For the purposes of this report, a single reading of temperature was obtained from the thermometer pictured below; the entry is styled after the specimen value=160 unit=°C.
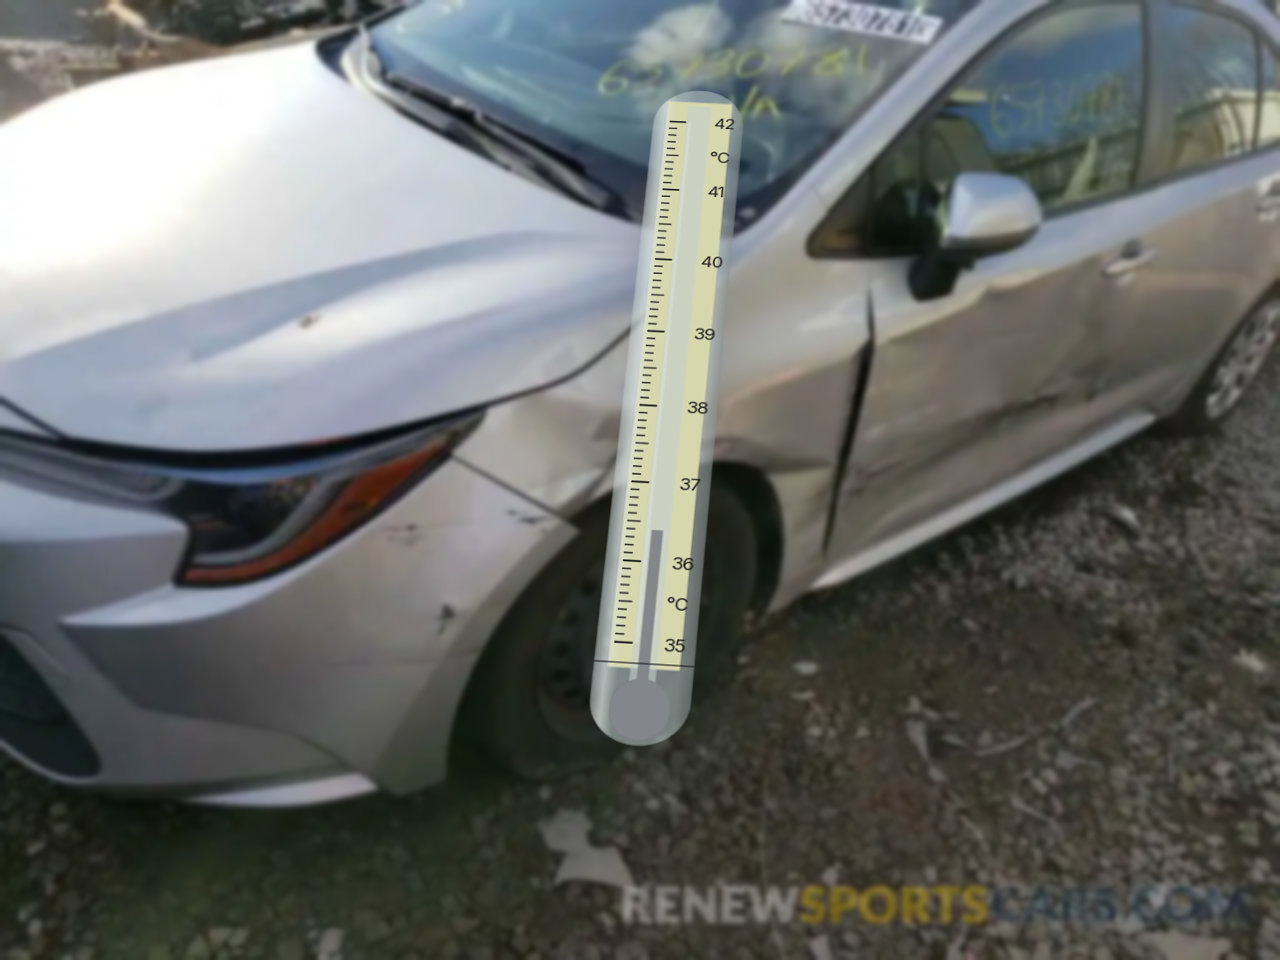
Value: value=36.4 unit=°C
